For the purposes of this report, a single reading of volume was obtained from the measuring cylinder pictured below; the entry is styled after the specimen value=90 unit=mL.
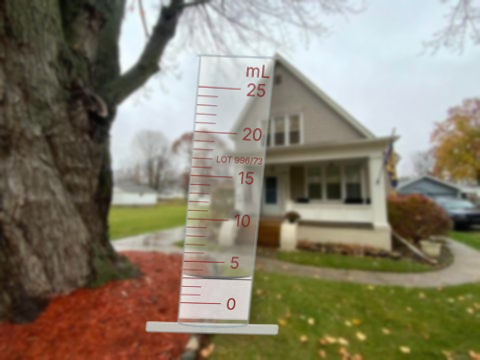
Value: value=3 unit=mL
